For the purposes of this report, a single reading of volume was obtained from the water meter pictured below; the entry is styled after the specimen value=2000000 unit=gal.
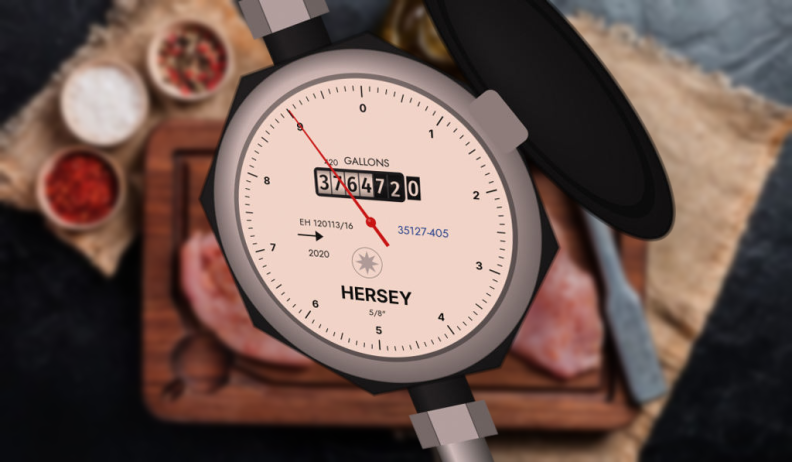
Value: value=3764719.0 unit=gal
